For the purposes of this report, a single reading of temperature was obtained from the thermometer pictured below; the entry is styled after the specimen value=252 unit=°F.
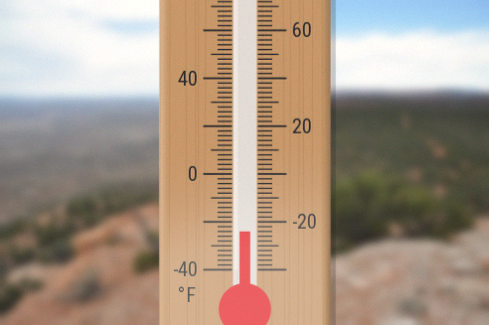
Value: value=-24 unit=°F
